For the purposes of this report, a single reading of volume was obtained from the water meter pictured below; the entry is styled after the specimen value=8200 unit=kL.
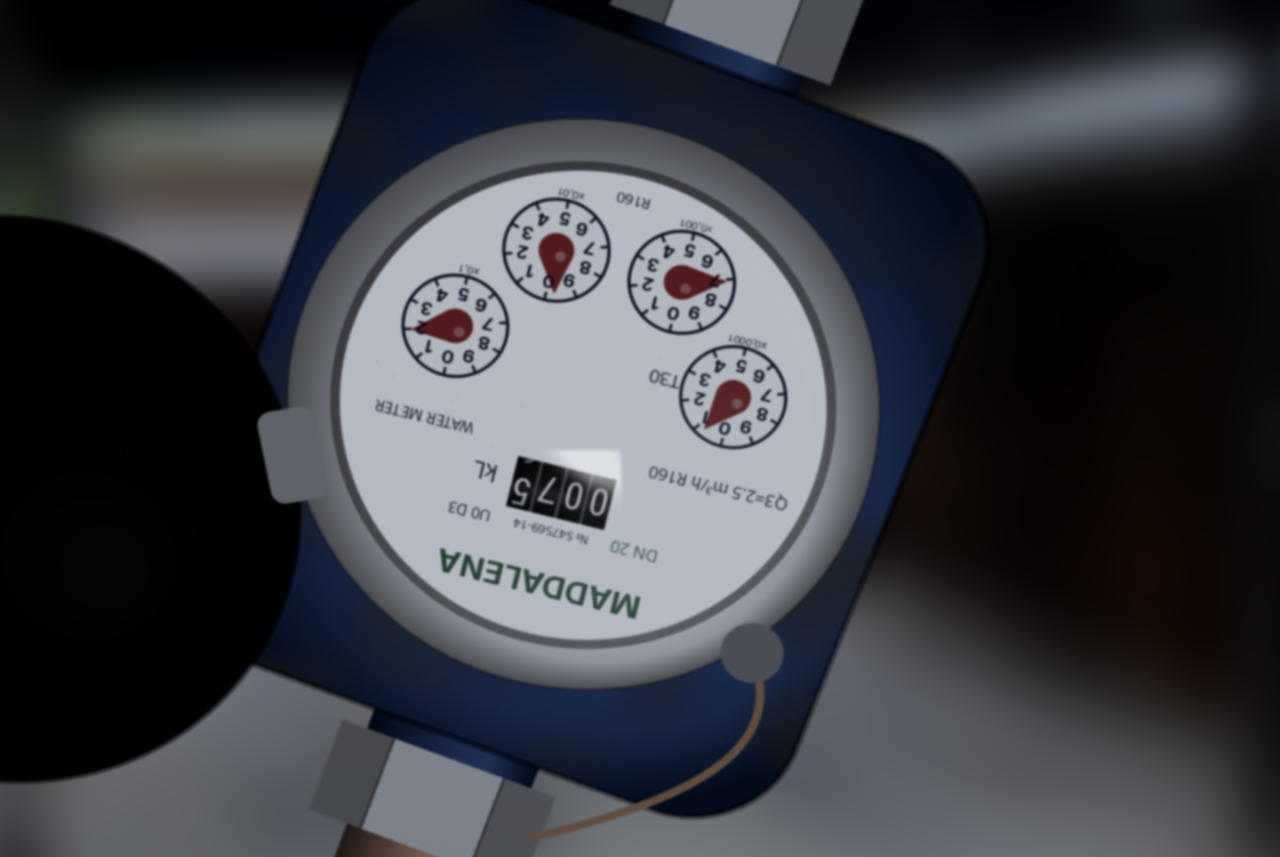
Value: value=75.1970 unit=kL
